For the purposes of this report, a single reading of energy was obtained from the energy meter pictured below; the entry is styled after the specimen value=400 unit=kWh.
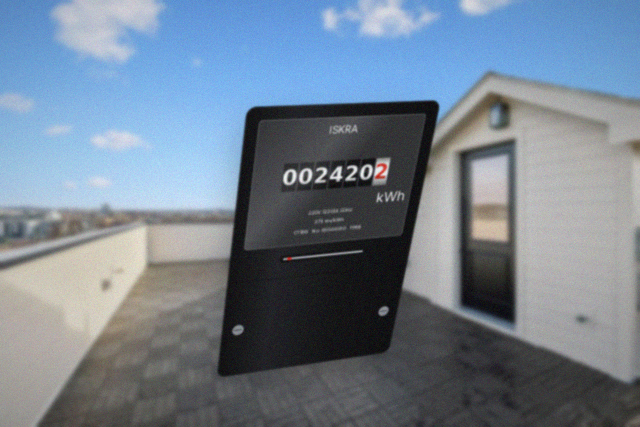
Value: value=2420.2 unit=kWh
